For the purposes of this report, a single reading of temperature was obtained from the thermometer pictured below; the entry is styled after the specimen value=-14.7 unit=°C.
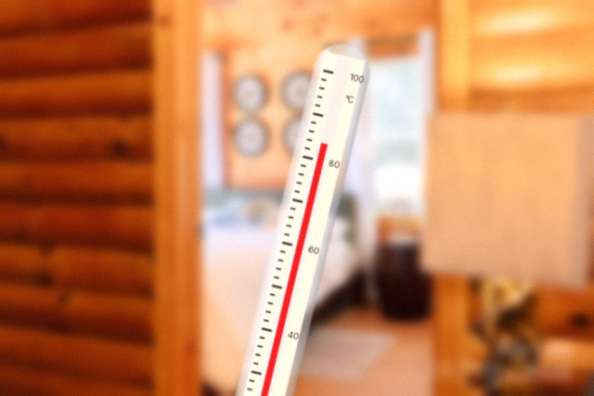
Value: value=84 unit=°C
